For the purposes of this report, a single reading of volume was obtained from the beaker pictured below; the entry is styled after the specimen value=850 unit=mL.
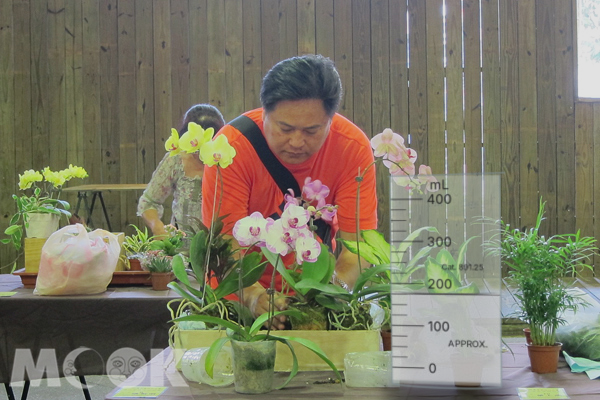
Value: value=175 unit=mL
